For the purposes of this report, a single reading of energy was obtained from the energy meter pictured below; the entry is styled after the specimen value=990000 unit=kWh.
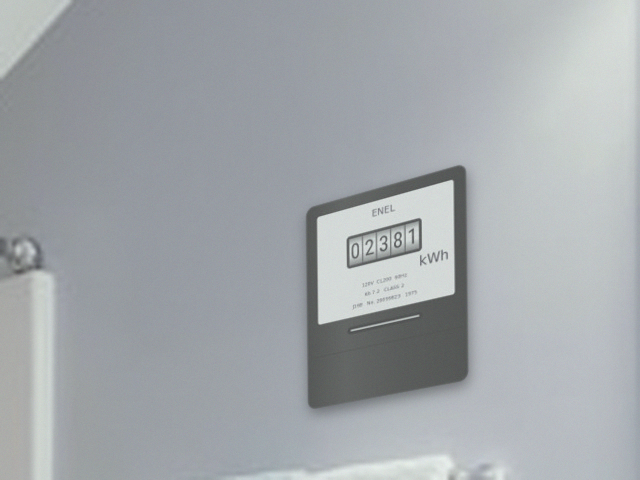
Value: value=2381 unit=kWh
